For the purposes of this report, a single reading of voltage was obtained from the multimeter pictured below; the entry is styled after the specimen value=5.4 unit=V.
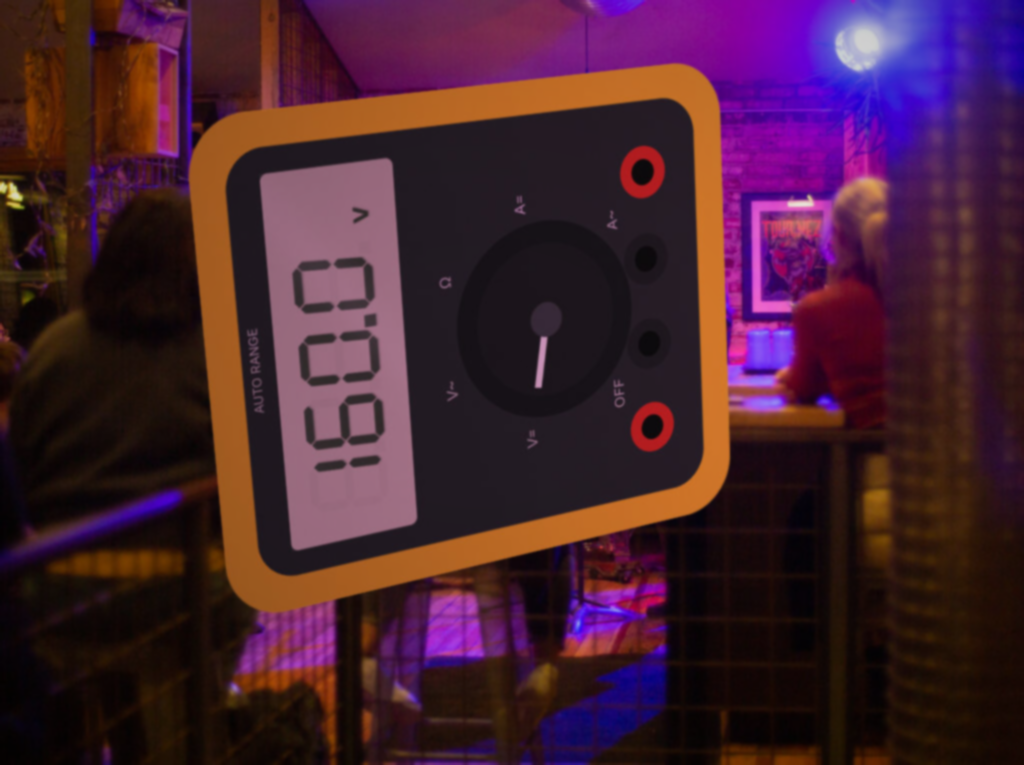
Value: value=160.0 unit=V
